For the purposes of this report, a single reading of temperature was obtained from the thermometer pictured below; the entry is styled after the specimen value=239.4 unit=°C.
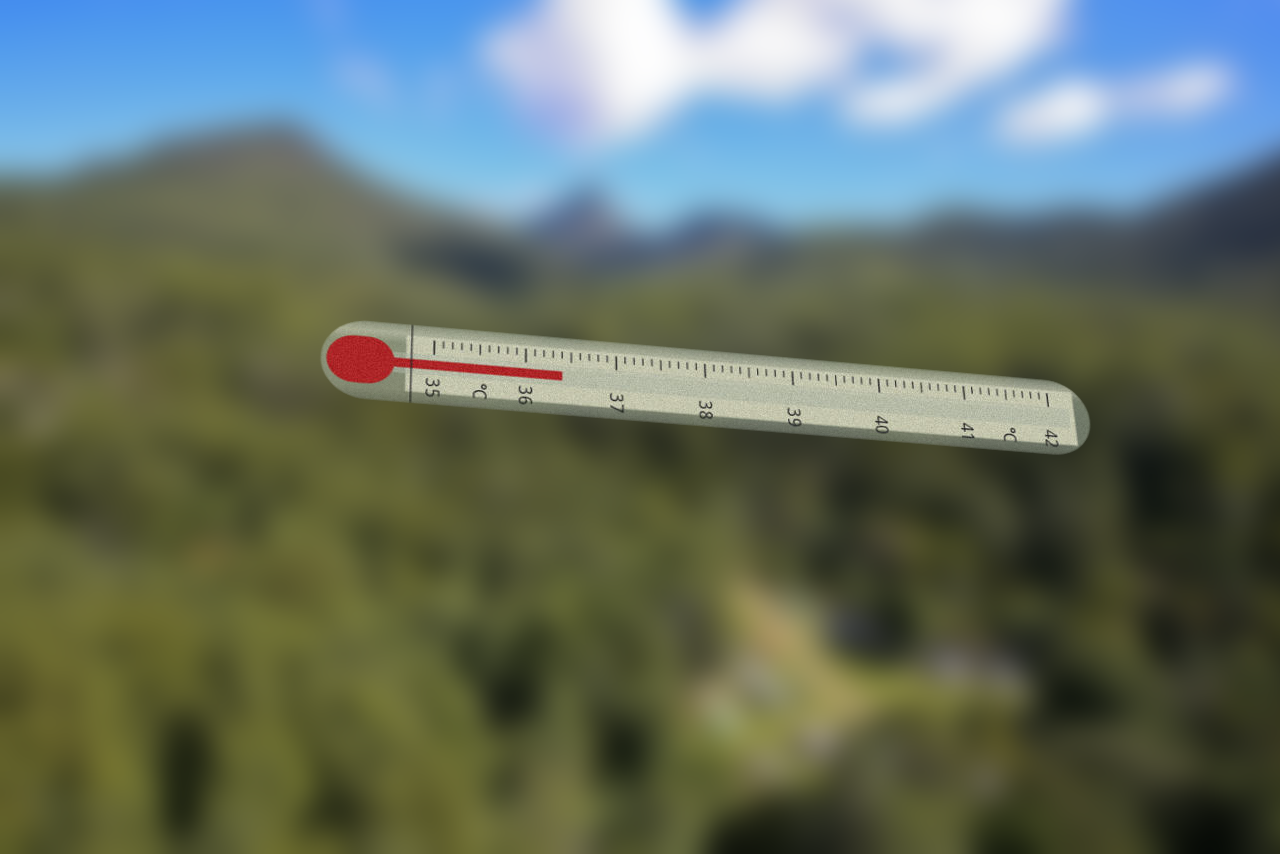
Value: value=36.4 unit=°C
